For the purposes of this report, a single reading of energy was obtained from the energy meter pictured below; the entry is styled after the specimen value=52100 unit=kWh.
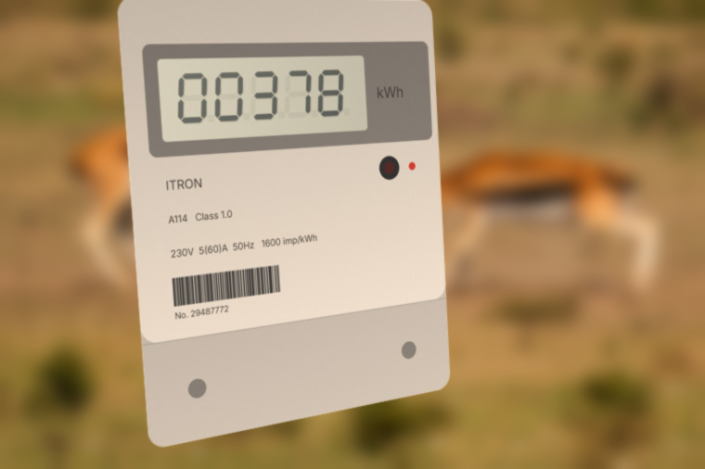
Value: value=378 unit=kWh
